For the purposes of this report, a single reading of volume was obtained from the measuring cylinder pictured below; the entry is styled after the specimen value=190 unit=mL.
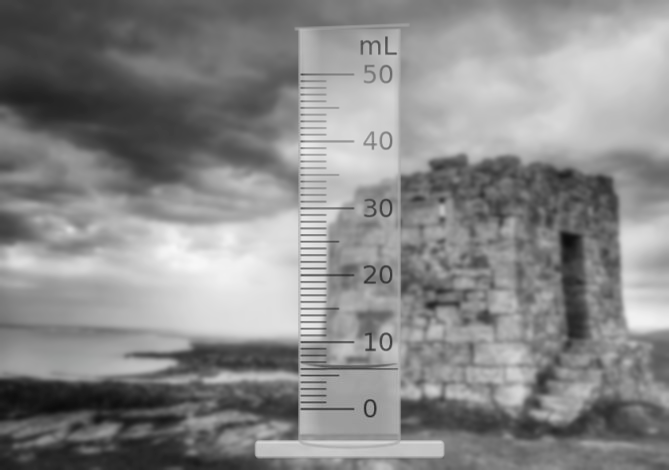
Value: value=6 unit=mL
